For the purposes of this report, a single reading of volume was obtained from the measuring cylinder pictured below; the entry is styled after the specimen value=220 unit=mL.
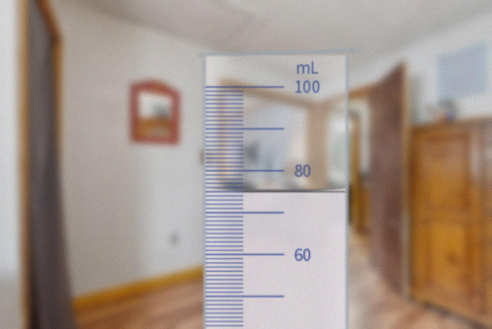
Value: value=75 unit=mL
